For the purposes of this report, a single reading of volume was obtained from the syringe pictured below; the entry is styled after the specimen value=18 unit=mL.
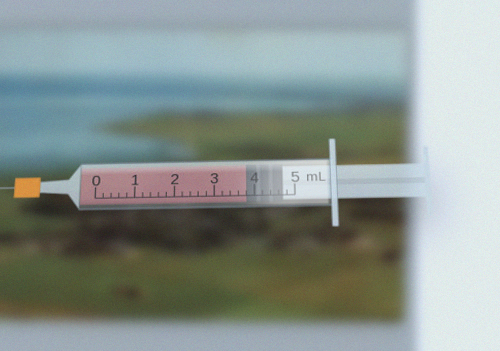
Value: value=3.8 unit=mL
